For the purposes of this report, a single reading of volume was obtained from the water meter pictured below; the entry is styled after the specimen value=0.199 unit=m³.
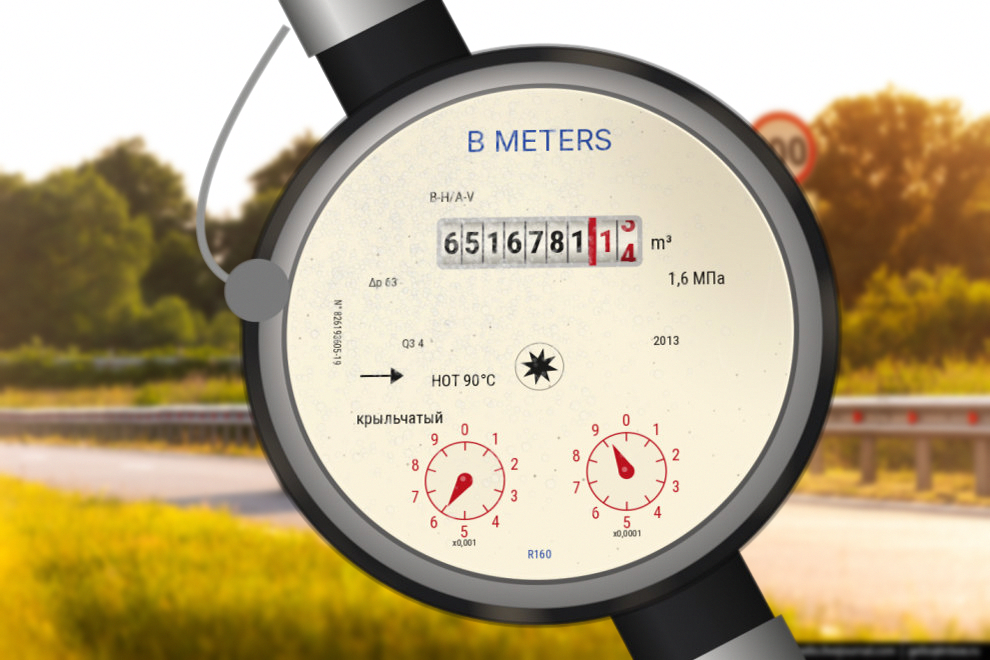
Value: value=6516781.1359 unit=m³
